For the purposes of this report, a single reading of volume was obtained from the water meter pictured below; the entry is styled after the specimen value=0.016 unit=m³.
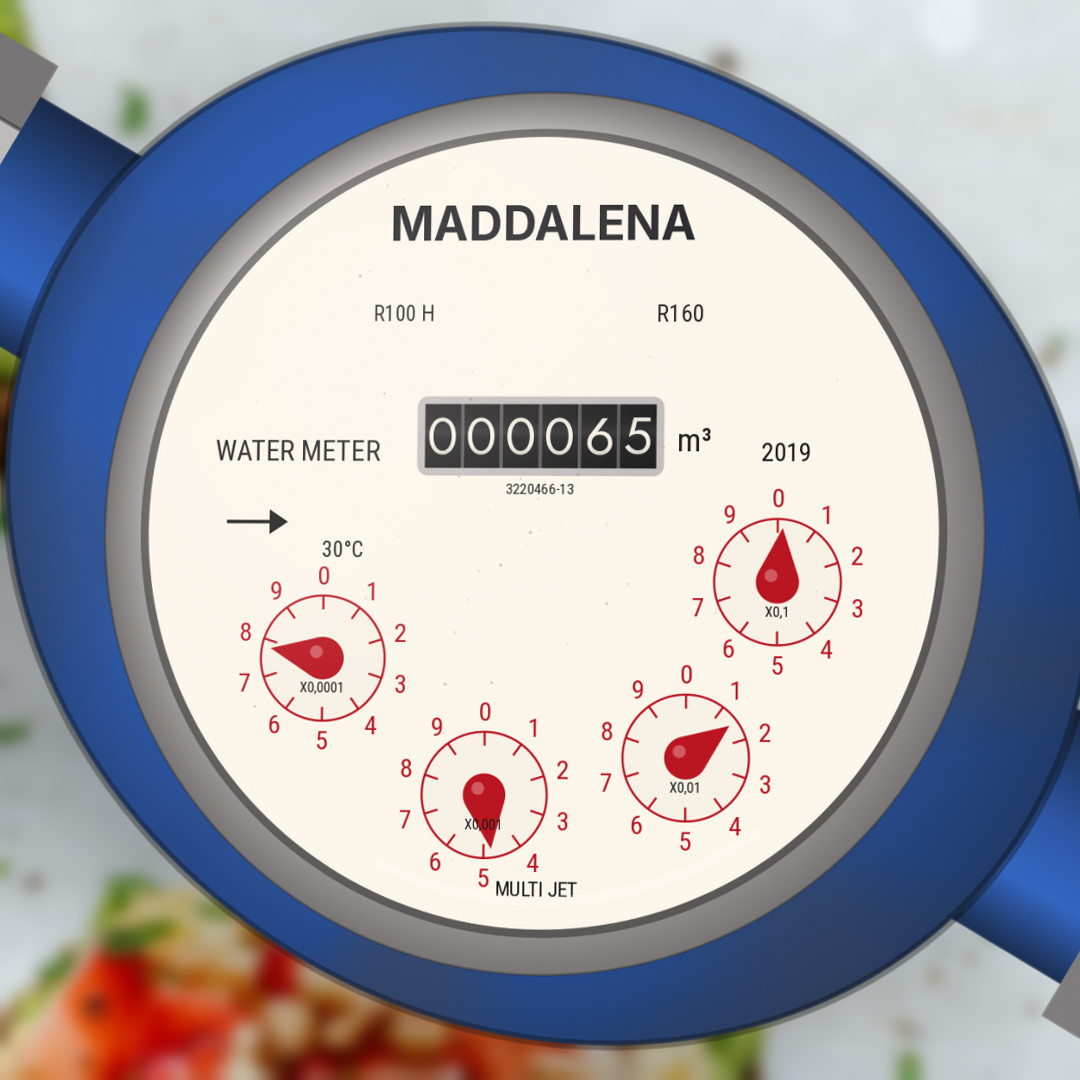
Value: value=65.0147 unit=m³
